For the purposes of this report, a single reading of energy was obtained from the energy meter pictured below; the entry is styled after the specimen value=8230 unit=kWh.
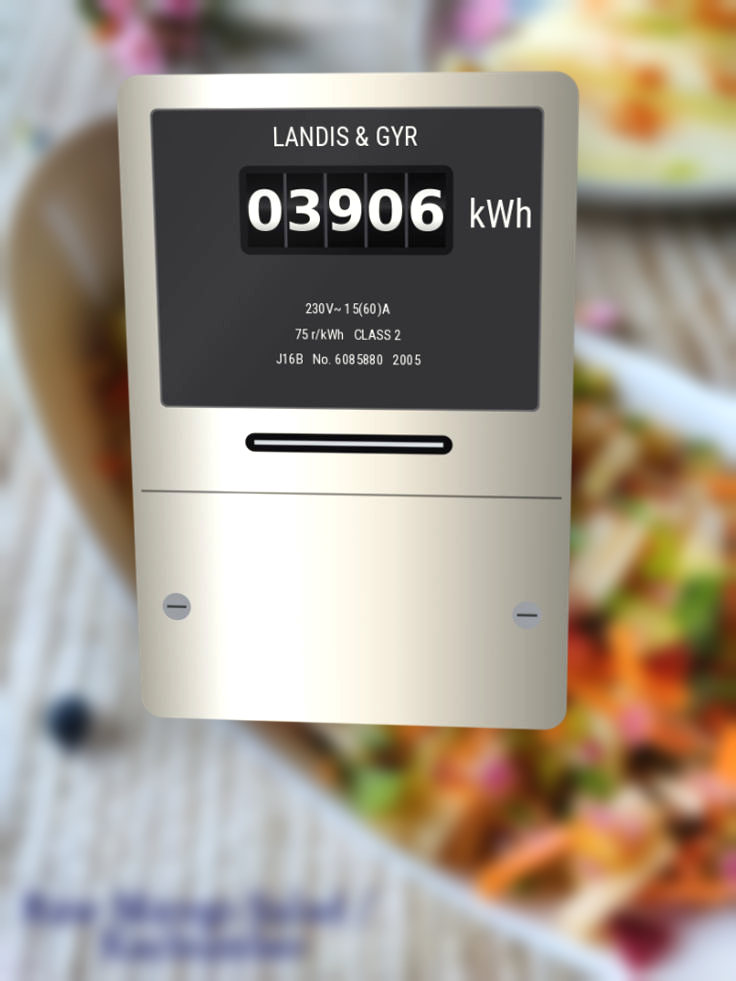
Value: value=3906 unit=kWh
